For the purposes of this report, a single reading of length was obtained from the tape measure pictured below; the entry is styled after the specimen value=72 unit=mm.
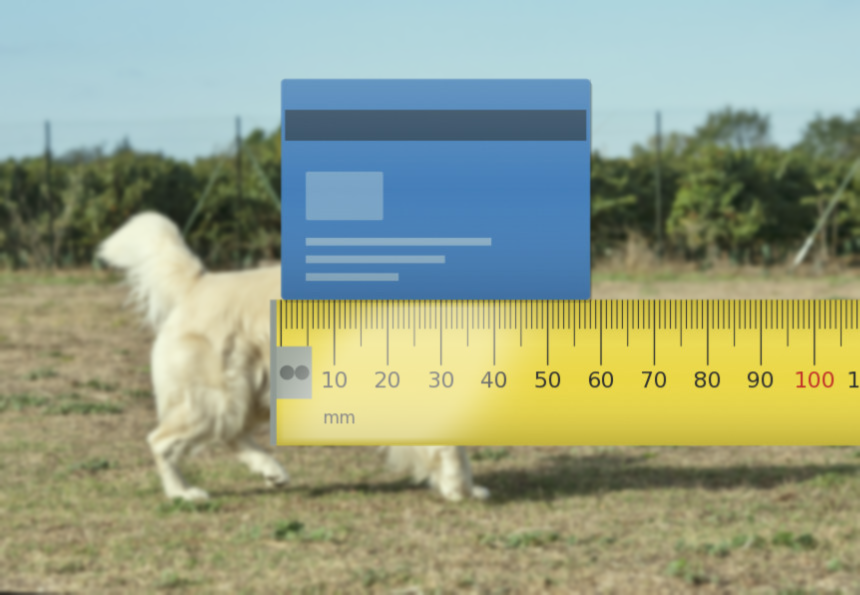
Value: value=58 unit=mm
